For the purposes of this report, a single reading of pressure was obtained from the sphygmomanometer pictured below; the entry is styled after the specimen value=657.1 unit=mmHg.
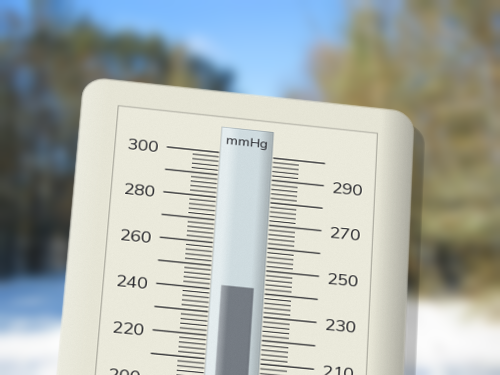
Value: value=242 unit=mmHg
